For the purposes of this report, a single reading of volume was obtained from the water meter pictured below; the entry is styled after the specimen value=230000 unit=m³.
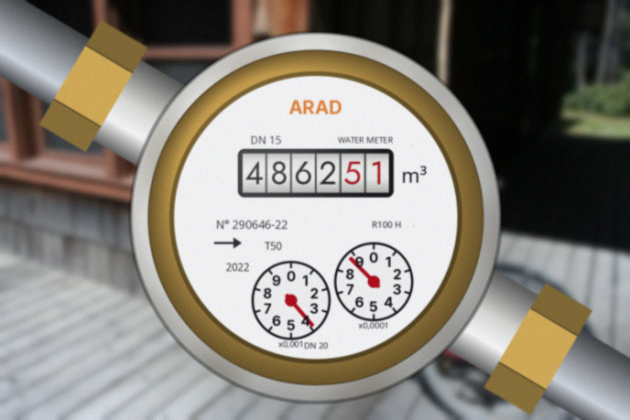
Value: value=4862.5138 unit=m³
